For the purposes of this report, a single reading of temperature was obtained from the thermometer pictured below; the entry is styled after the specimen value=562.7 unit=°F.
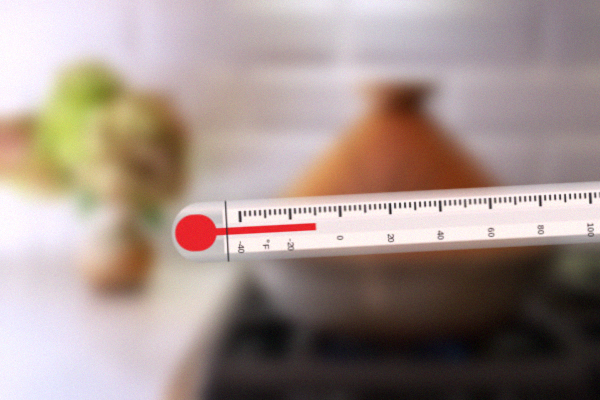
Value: value=-10 unit=°F
